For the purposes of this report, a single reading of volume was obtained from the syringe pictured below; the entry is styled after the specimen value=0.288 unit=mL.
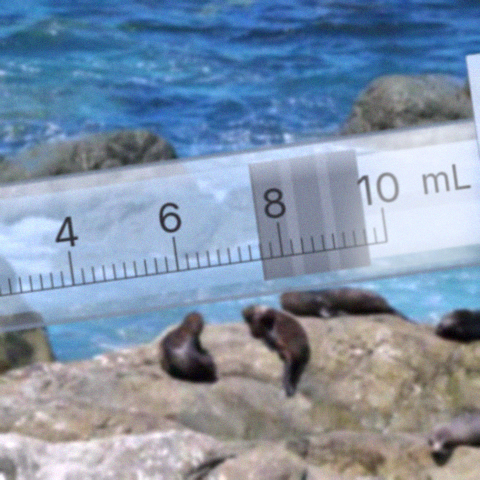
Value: value=7.6 unit=mL
